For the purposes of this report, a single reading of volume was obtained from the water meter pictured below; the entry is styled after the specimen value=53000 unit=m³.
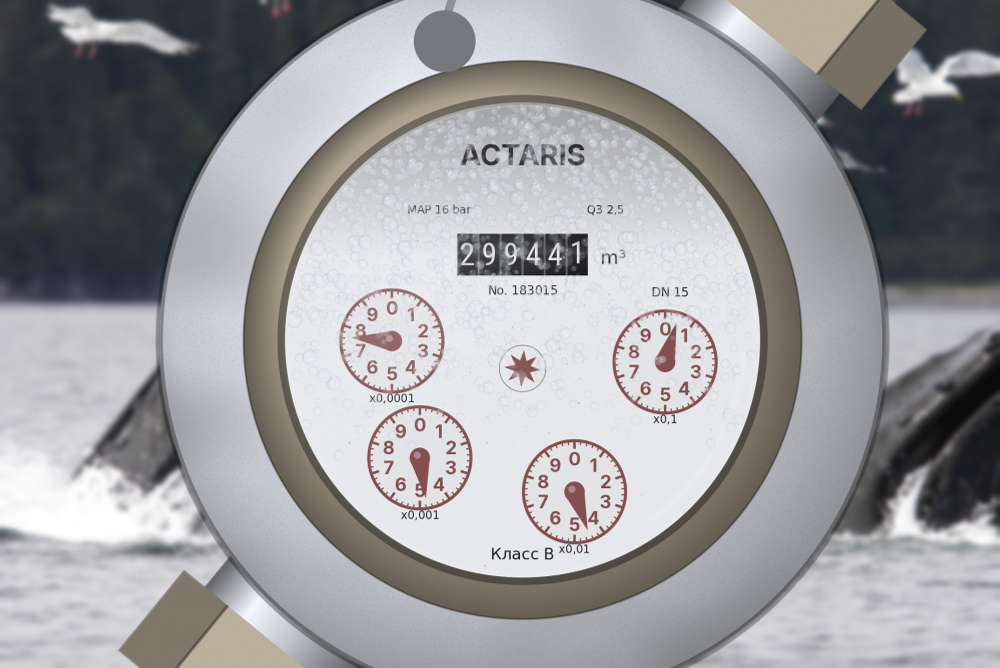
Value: value=299441.0447 unit=m³
